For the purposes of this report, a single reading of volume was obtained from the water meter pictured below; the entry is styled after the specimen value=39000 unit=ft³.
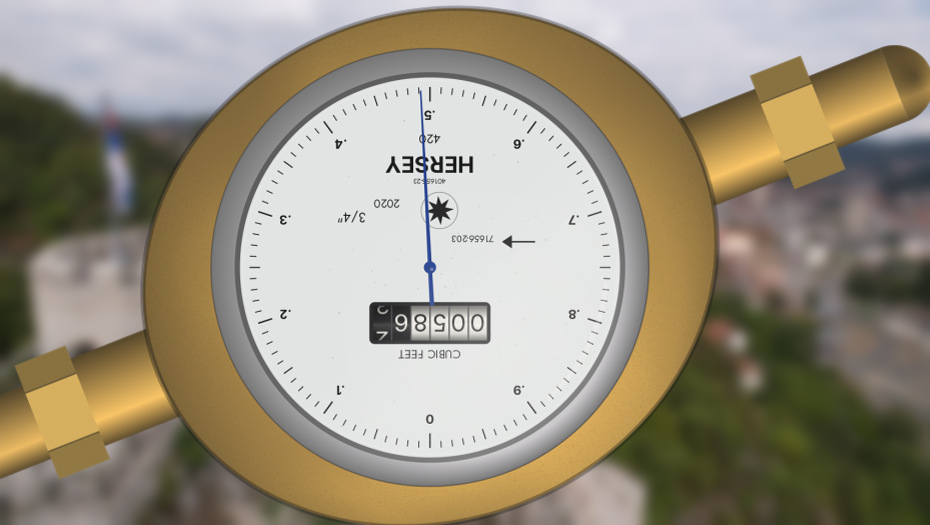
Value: value=5862.49 unit=ft³
